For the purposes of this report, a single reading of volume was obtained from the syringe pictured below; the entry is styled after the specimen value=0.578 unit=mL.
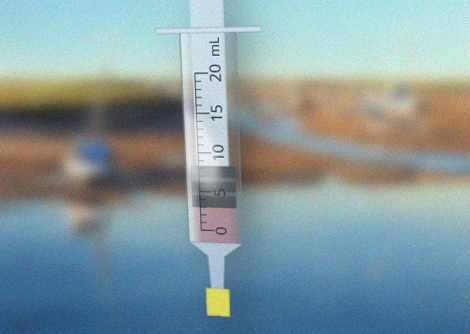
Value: value=3 unit=mL
